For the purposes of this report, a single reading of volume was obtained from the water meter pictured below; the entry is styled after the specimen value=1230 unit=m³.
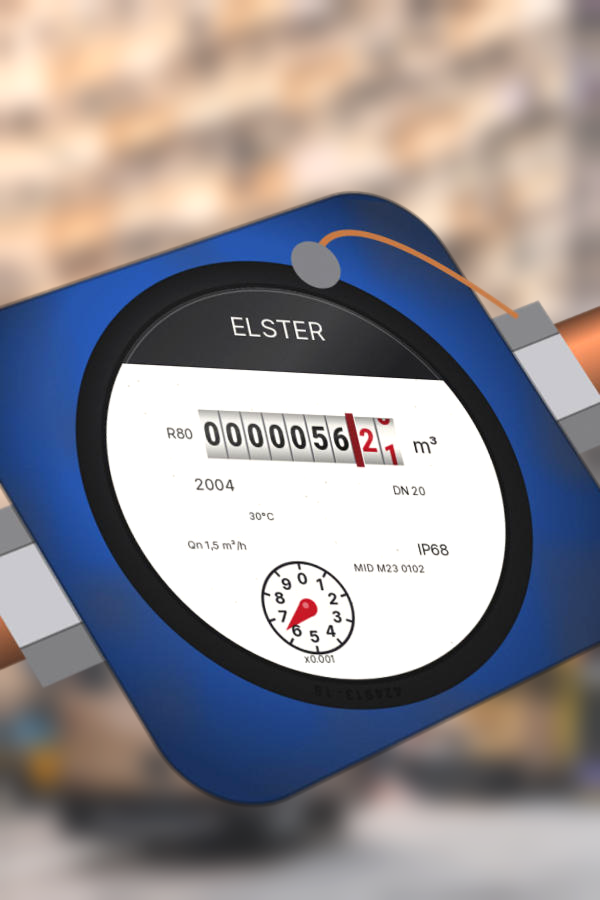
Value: value=56.206 unit=m³
